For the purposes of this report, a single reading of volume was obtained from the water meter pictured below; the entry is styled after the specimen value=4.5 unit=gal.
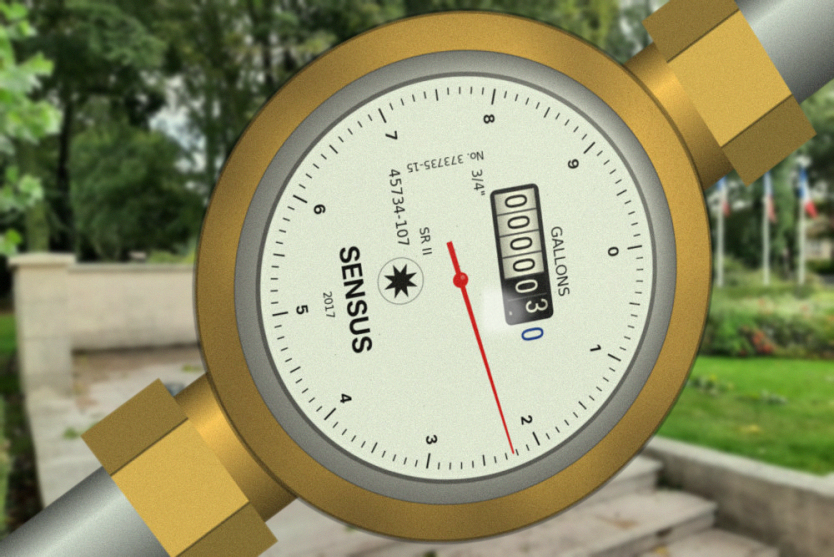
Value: value=32.2 unit=gal
